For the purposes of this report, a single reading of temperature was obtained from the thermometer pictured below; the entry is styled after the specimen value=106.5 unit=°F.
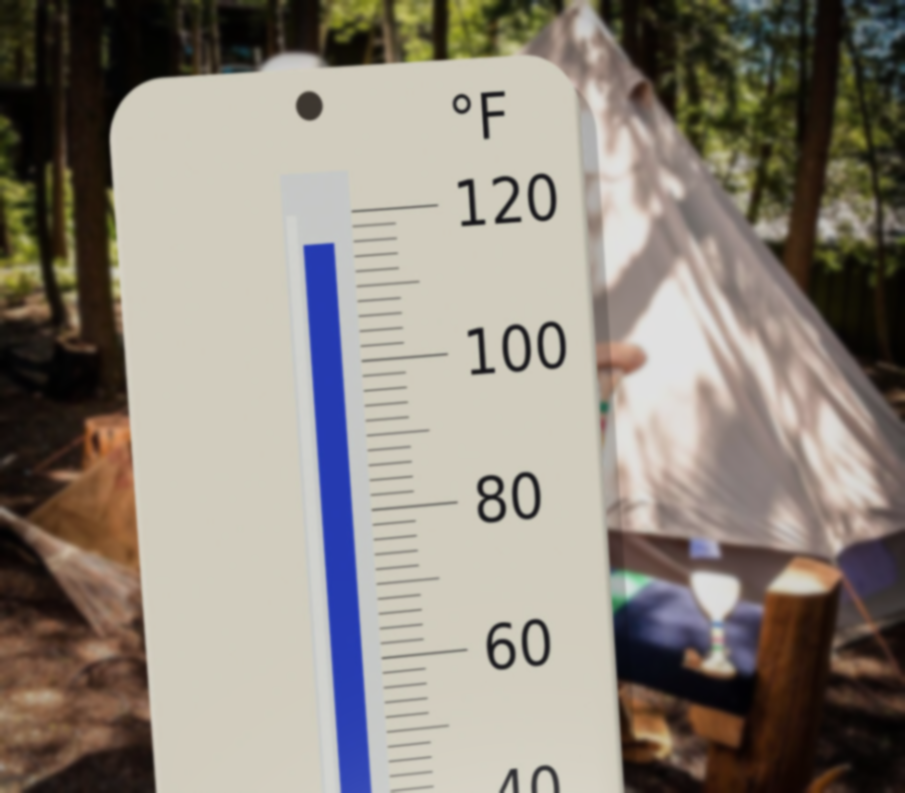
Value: value=116 unit=°F
